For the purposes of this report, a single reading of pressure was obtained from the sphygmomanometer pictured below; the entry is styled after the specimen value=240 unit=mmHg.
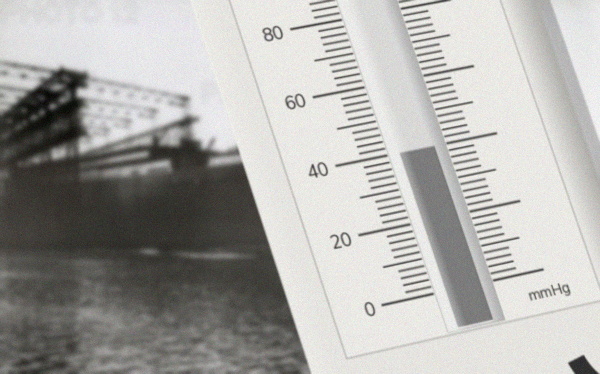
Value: value=40 unit=mmHg
